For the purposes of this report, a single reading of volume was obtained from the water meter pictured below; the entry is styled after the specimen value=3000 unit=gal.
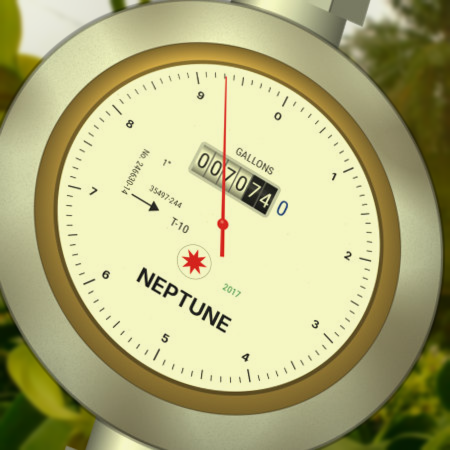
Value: value=70739.3 unit=gal
